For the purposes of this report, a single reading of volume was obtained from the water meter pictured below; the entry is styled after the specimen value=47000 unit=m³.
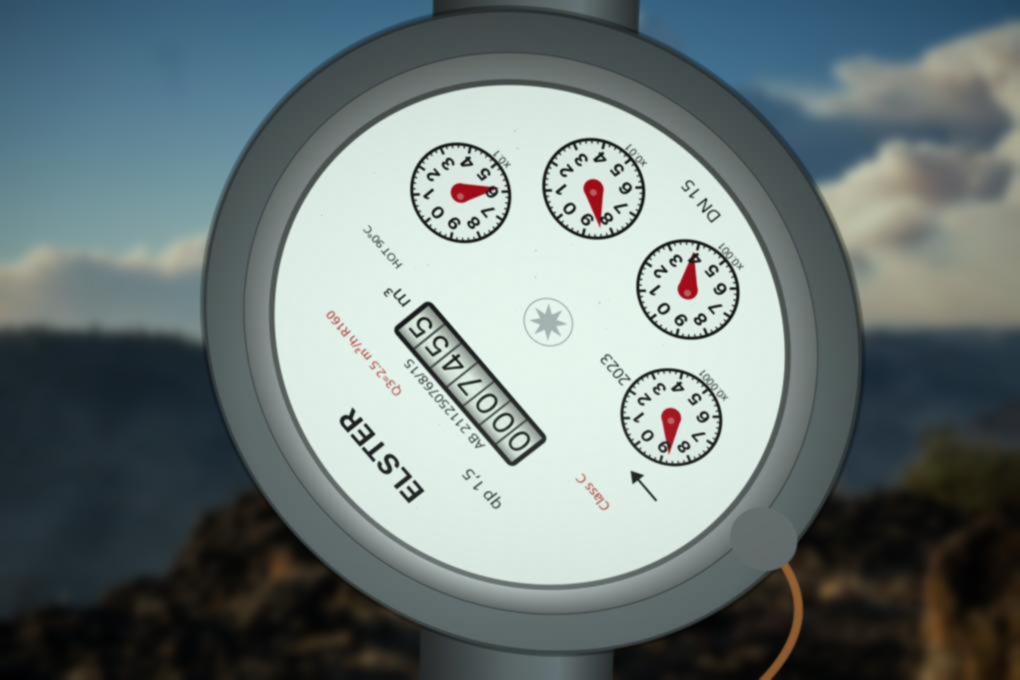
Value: value=7455.5838 unit=m³
